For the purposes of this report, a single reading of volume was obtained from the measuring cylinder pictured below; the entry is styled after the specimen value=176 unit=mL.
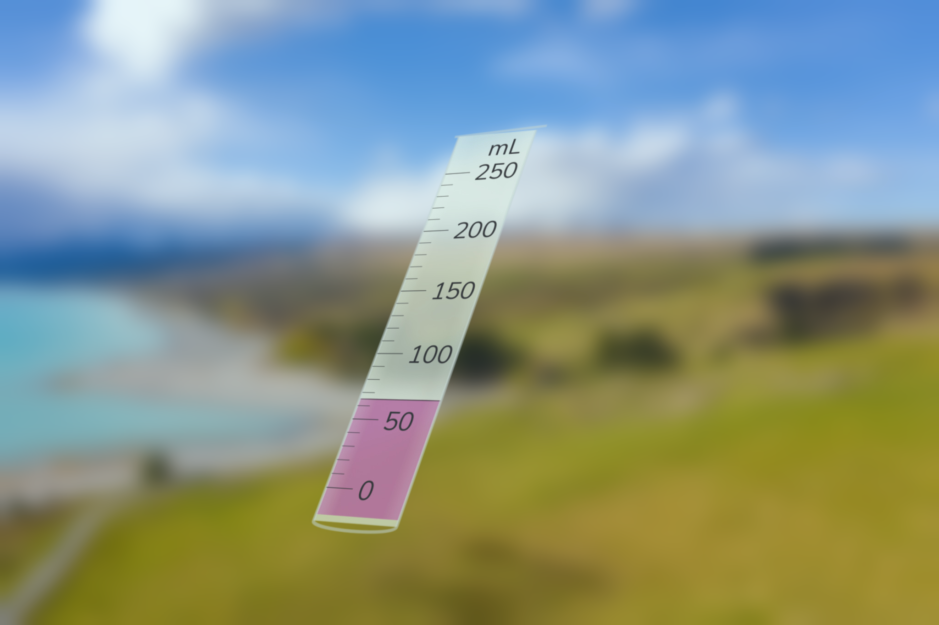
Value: value=65 unit=mL
